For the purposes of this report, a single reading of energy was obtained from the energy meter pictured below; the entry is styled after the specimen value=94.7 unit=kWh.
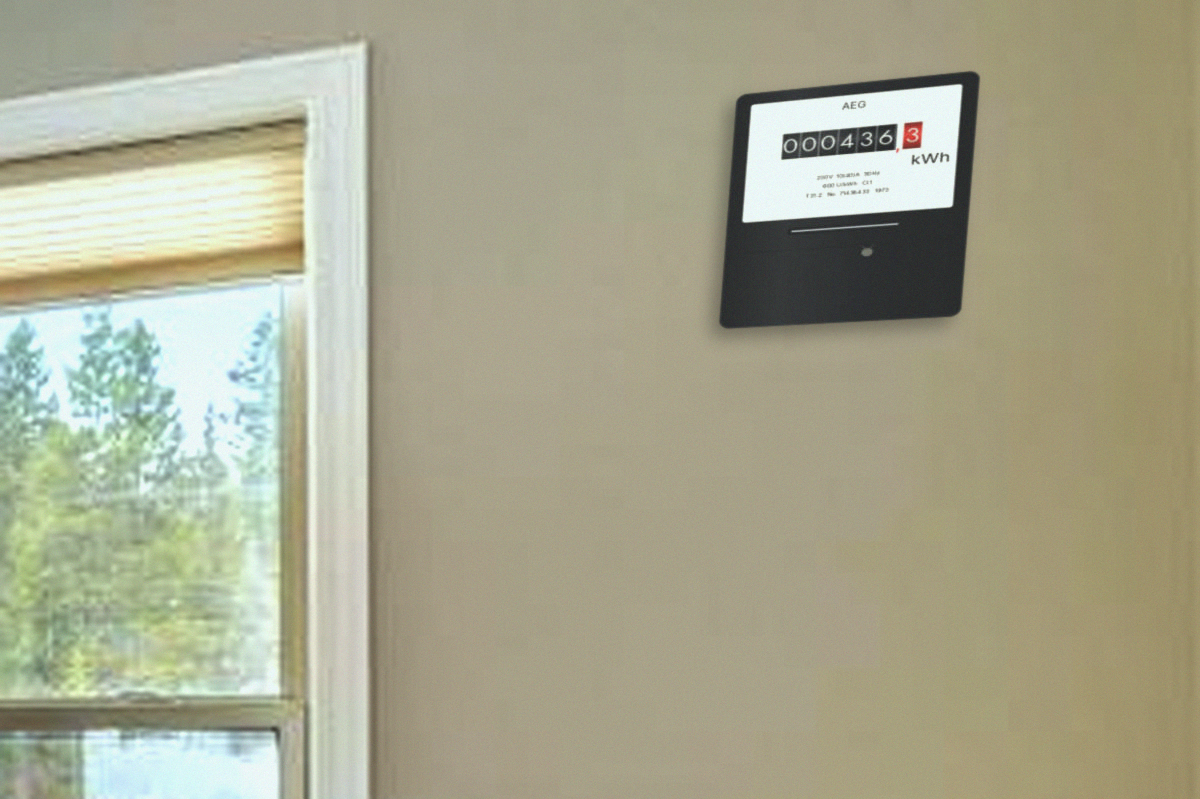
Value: value=436.3 unit=kWh
